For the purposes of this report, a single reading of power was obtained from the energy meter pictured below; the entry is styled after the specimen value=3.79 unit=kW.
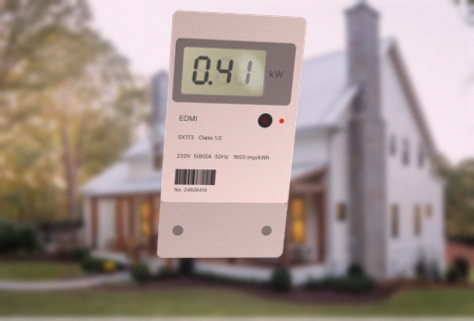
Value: value=0.41 unit=kW
